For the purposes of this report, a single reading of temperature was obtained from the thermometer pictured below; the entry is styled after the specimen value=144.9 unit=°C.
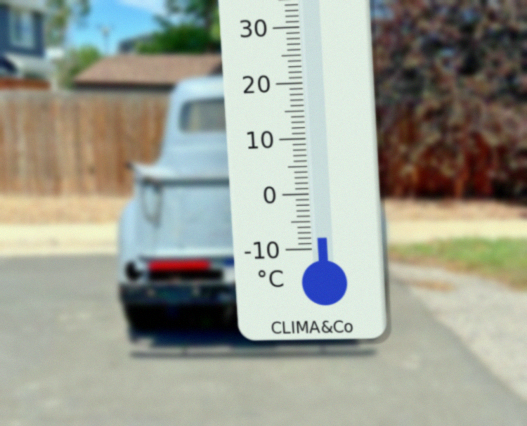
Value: value=-8 unit=°C
